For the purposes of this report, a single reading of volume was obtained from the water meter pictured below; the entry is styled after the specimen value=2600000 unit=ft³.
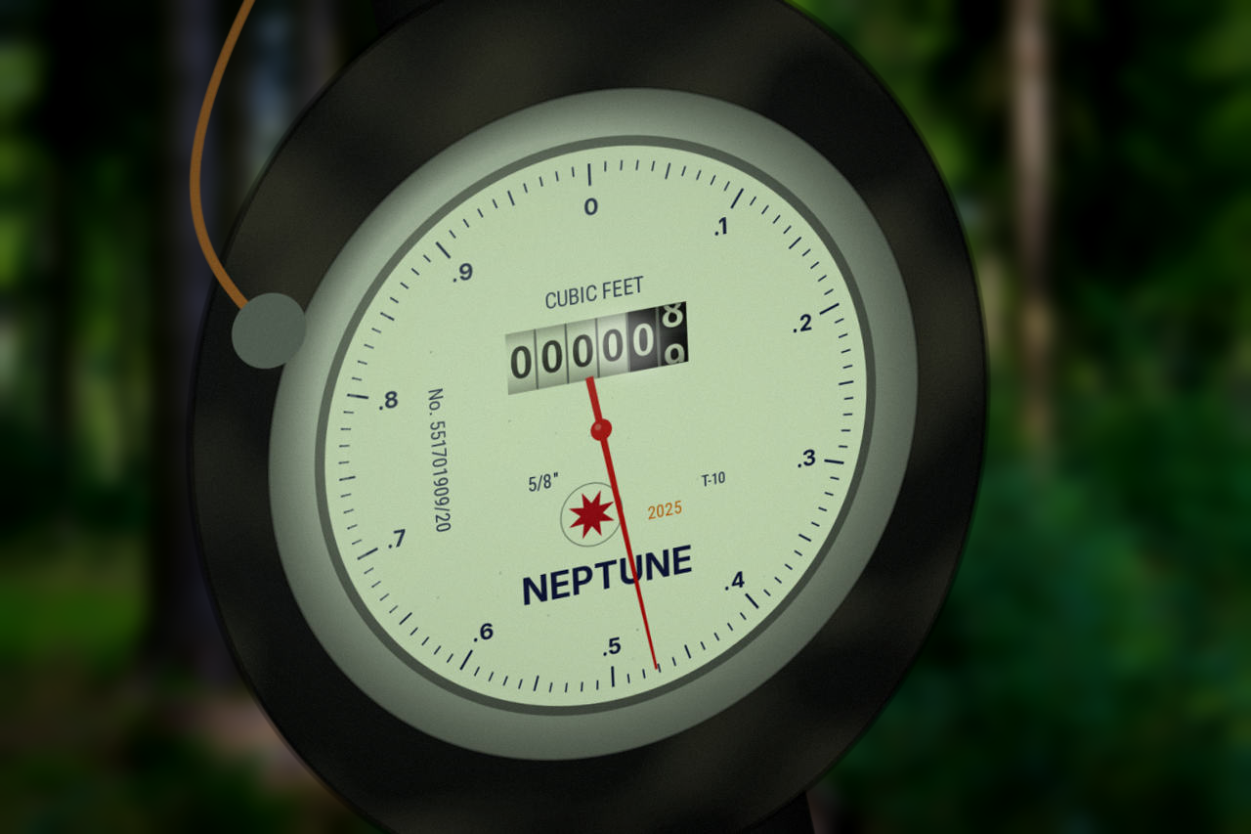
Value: value=8.47 unit=ft³
